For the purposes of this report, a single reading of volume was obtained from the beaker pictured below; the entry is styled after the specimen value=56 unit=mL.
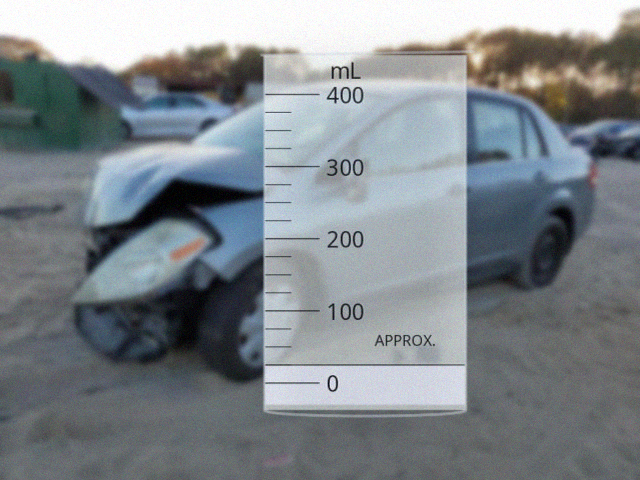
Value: value=25 unit=mL
